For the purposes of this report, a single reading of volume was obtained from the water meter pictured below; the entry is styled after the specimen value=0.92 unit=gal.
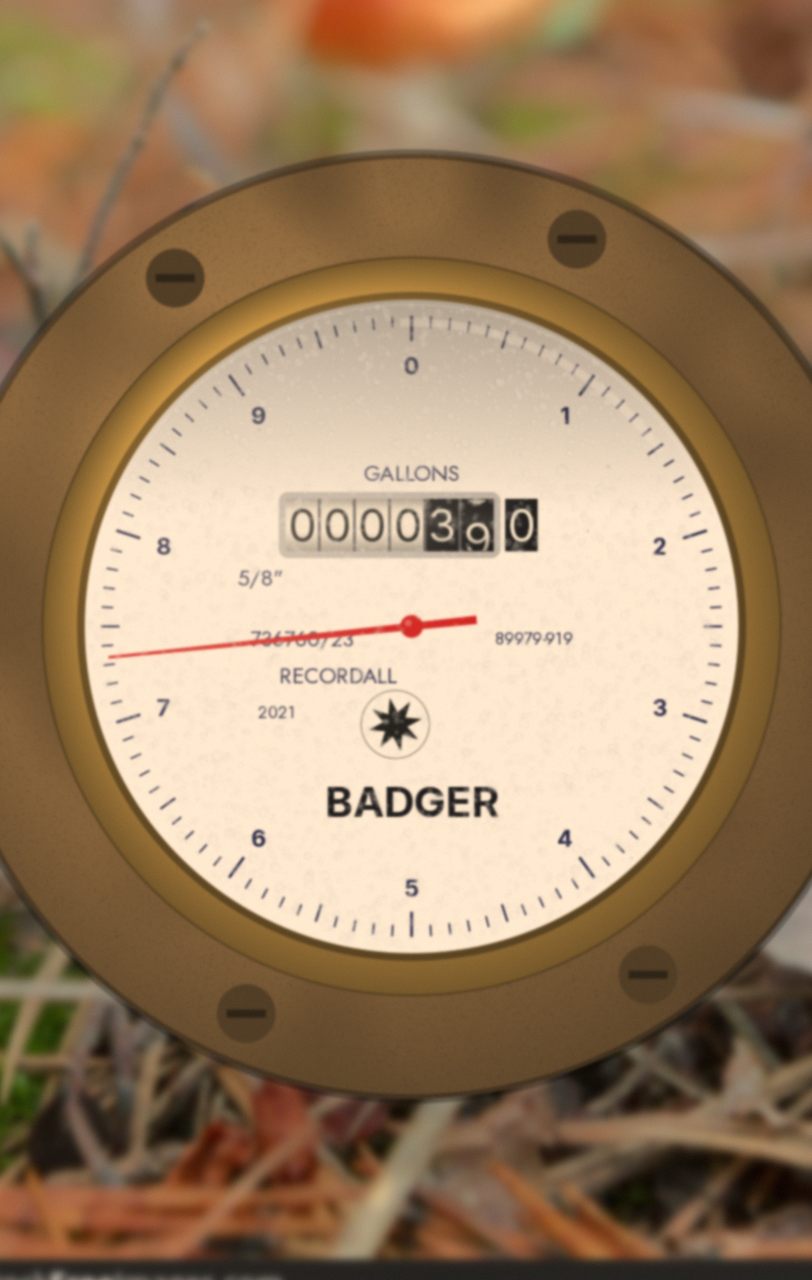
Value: value=387.3 unit=gal
